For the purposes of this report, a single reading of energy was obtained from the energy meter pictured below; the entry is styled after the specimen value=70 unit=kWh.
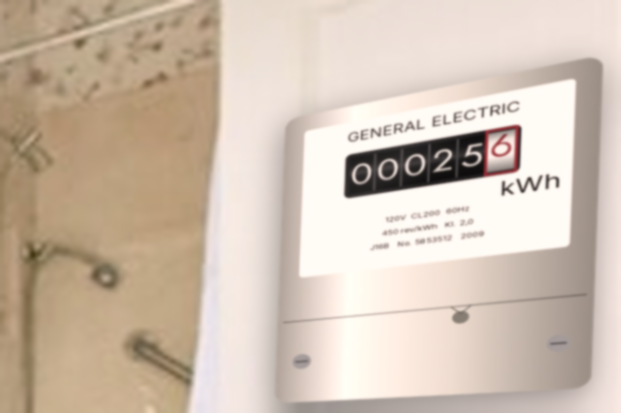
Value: value=25.6 unit=kWh
